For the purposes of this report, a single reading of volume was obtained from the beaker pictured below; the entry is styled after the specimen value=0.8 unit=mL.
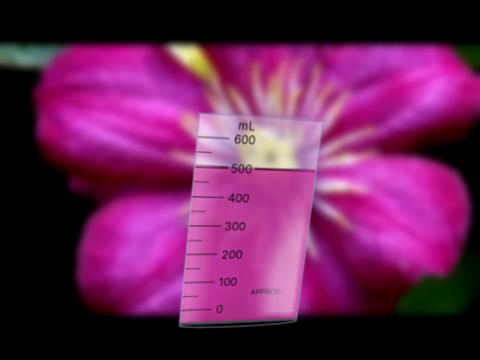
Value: value=500 unit=mL
